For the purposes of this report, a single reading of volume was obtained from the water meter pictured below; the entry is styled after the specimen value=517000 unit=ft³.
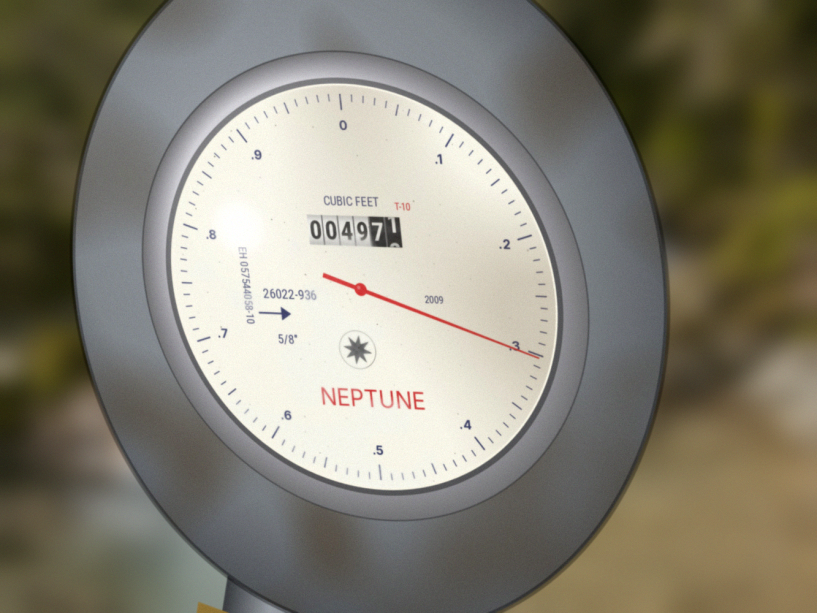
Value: value=4971.30 unit=ft³
